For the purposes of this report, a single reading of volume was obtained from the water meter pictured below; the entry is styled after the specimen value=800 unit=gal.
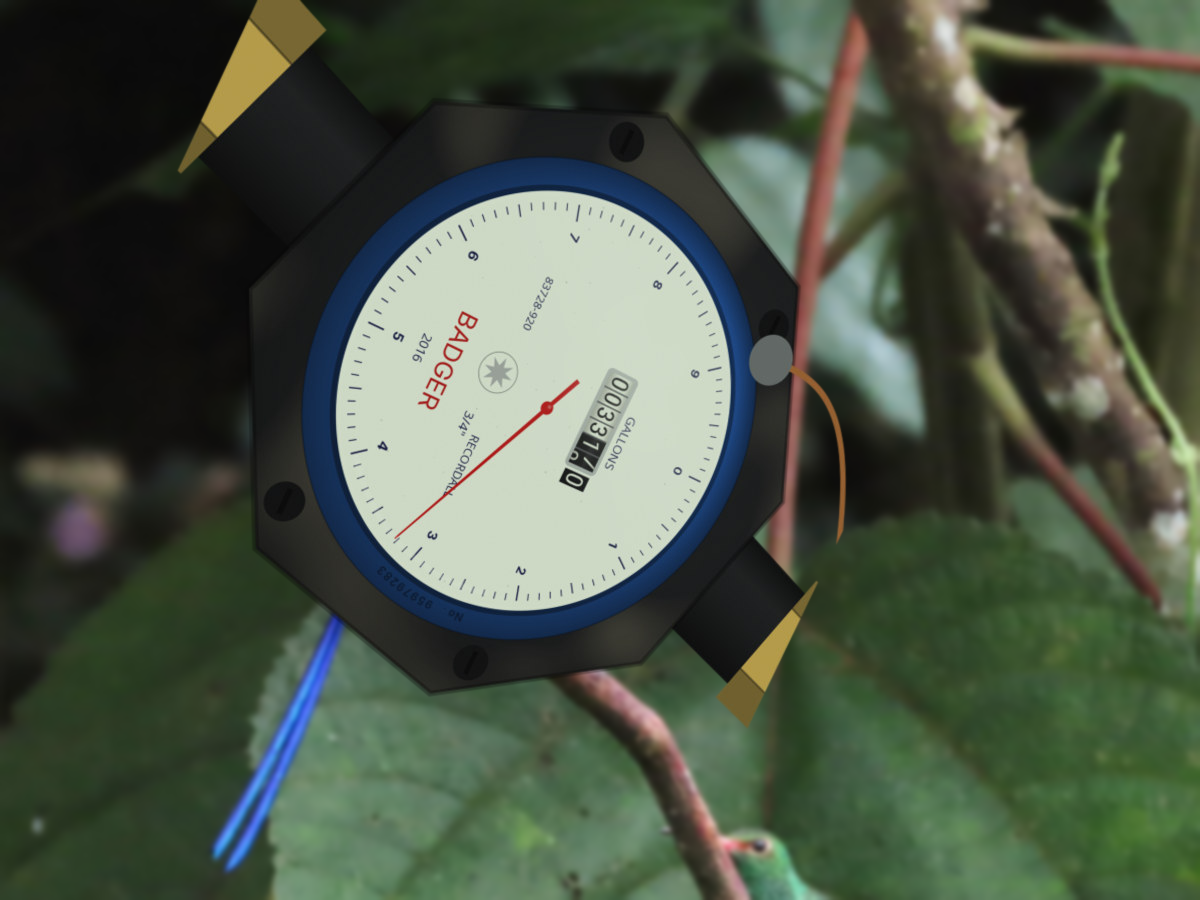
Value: value=33173.2 unit=gal
